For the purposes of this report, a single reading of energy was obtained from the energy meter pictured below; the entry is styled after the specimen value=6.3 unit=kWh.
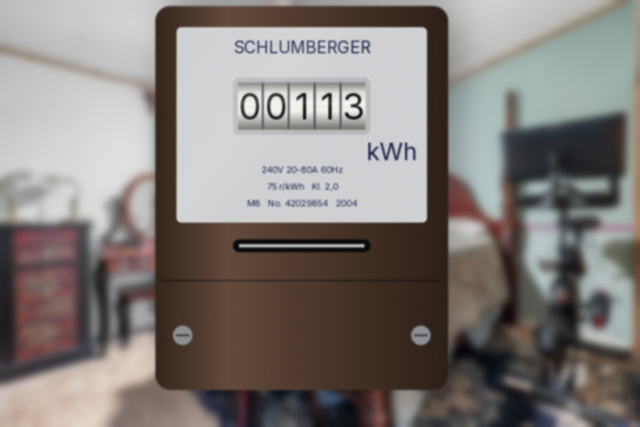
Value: value=113 unit=kWh
